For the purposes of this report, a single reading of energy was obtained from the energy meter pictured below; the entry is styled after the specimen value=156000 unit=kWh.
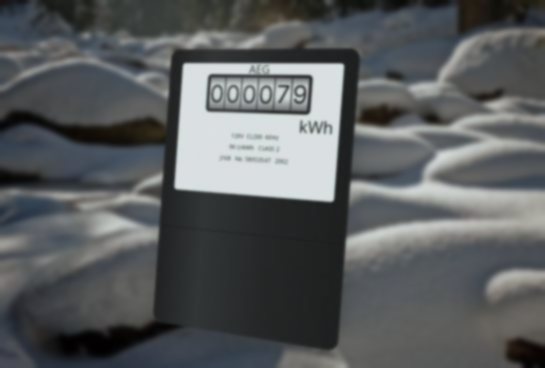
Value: value=79 unit=kWh
